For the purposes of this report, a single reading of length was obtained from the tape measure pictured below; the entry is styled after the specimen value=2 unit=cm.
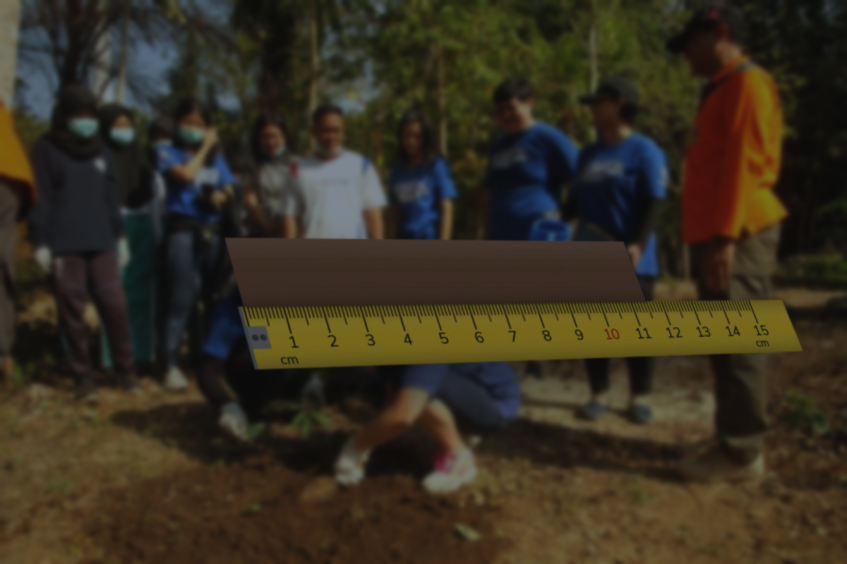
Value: value=11.5 unit=cm
